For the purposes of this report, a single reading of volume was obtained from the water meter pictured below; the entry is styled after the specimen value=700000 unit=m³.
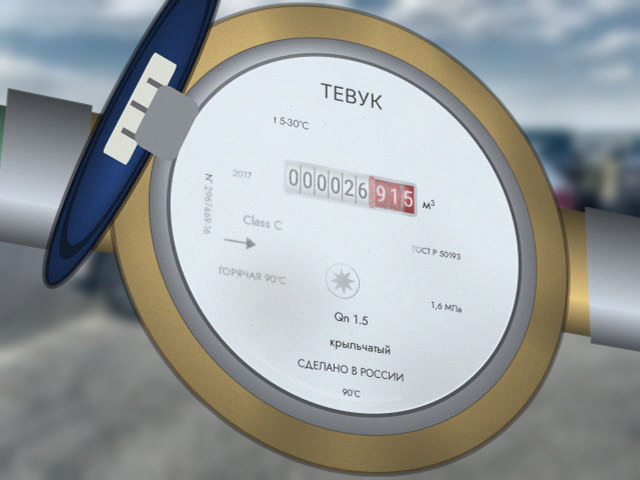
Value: value=26.915 unit=m³
